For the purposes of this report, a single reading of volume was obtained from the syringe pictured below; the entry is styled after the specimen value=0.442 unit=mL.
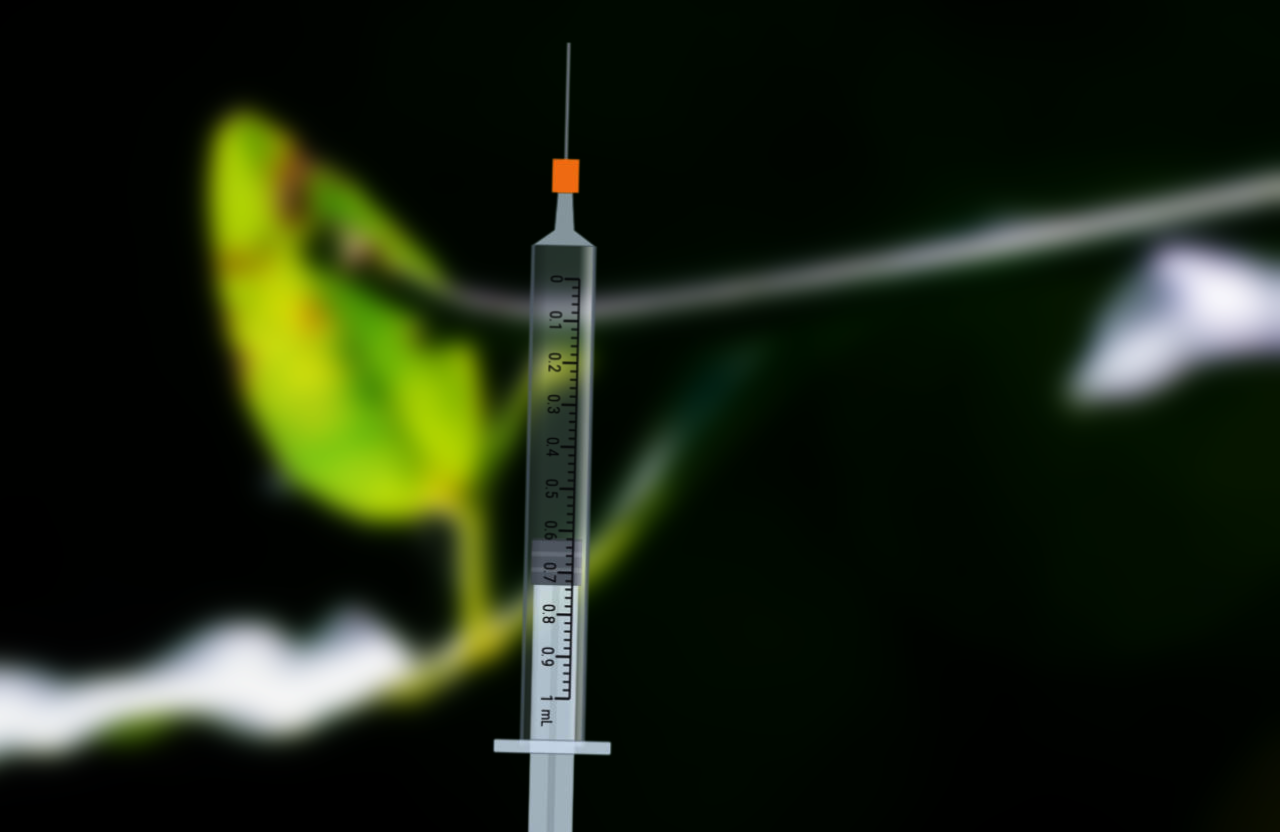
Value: value=0.62 unit=mL
